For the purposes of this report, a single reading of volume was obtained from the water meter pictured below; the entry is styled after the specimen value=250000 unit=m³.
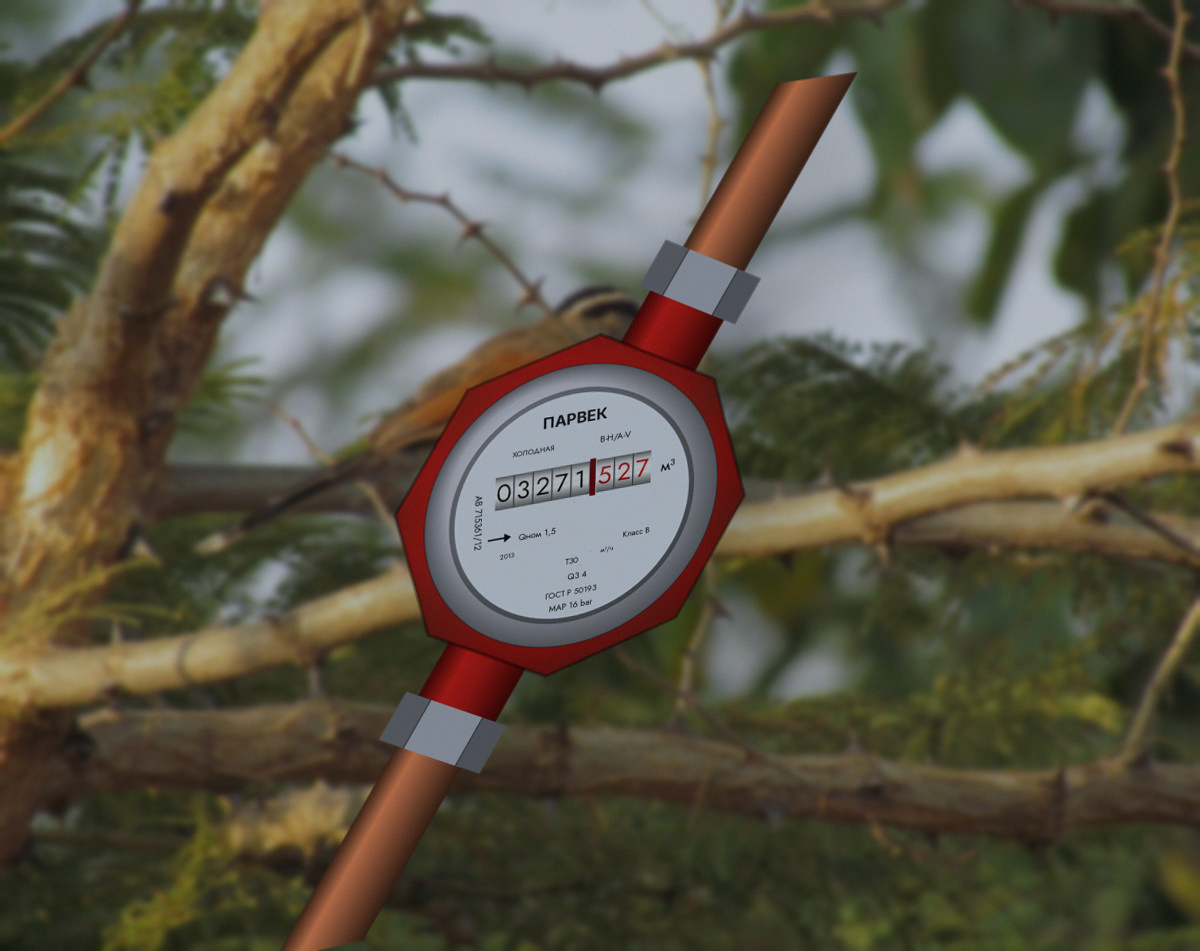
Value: value=3271.527 unit=m³
